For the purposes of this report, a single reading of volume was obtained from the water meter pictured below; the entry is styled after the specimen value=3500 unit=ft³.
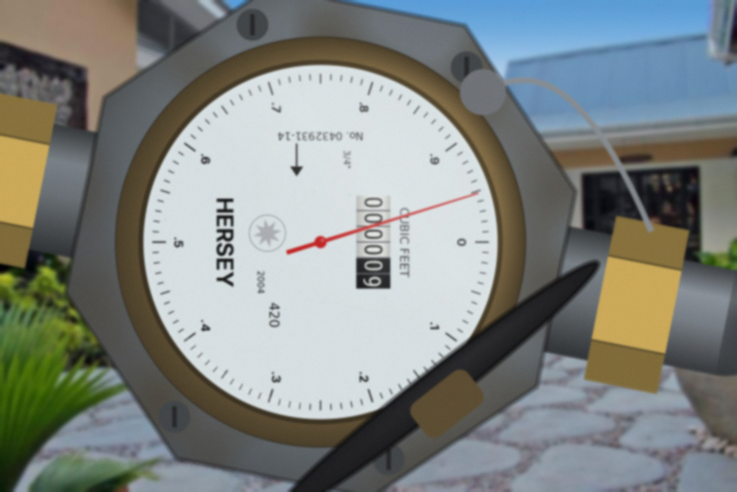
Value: value=8.95 unit=ft³
